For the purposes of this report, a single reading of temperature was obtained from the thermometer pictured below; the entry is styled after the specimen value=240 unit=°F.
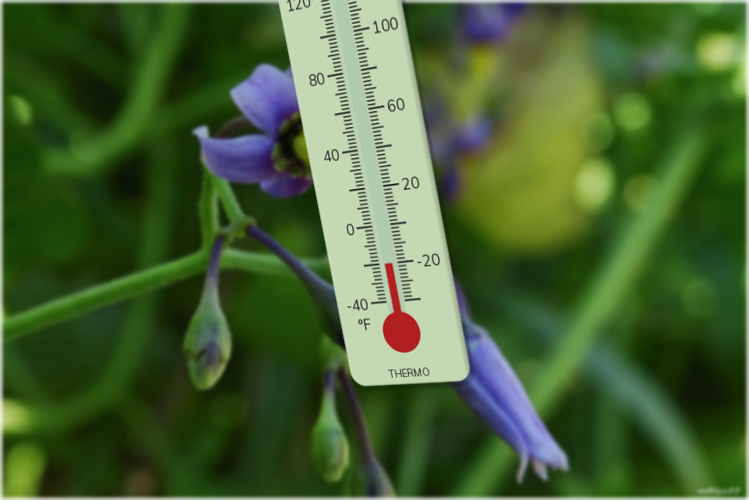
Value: value=-20 unit=°F
